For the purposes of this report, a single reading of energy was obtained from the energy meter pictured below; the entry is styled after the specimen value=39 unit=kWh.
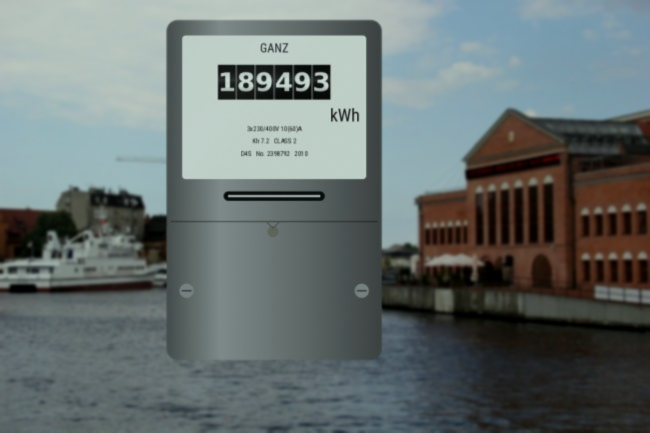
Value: value=189493 unit=kWh
